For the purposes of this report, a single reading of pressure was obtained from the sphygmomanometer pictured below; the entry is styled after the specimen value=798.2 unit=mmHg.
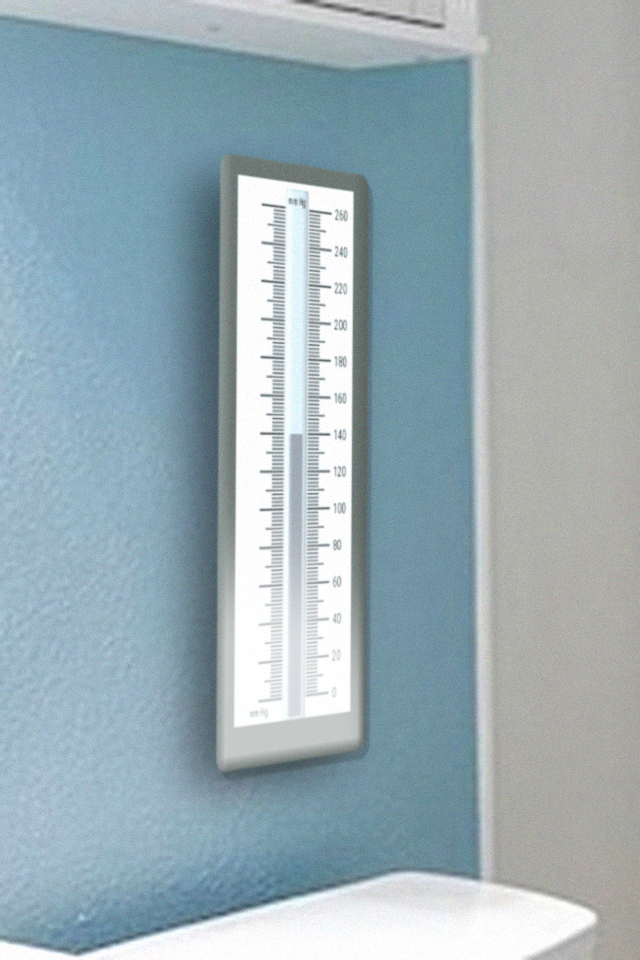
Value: value=140 unit=mmHg
